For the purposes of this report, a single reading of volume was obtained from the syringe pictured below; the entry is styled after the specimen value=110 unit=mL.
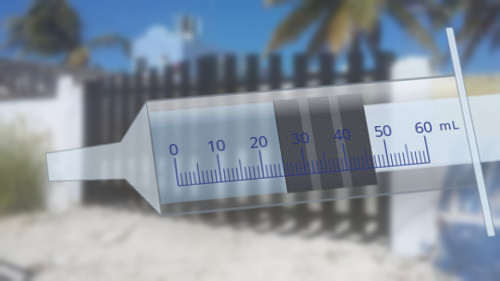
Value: value=25 unit=mL
